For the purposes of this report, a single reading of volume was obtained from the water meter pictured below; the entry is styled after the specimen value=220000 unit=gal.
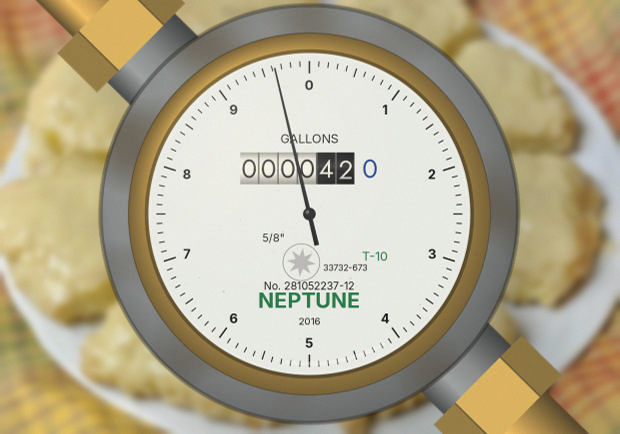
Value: value=419.6 unit=gal
